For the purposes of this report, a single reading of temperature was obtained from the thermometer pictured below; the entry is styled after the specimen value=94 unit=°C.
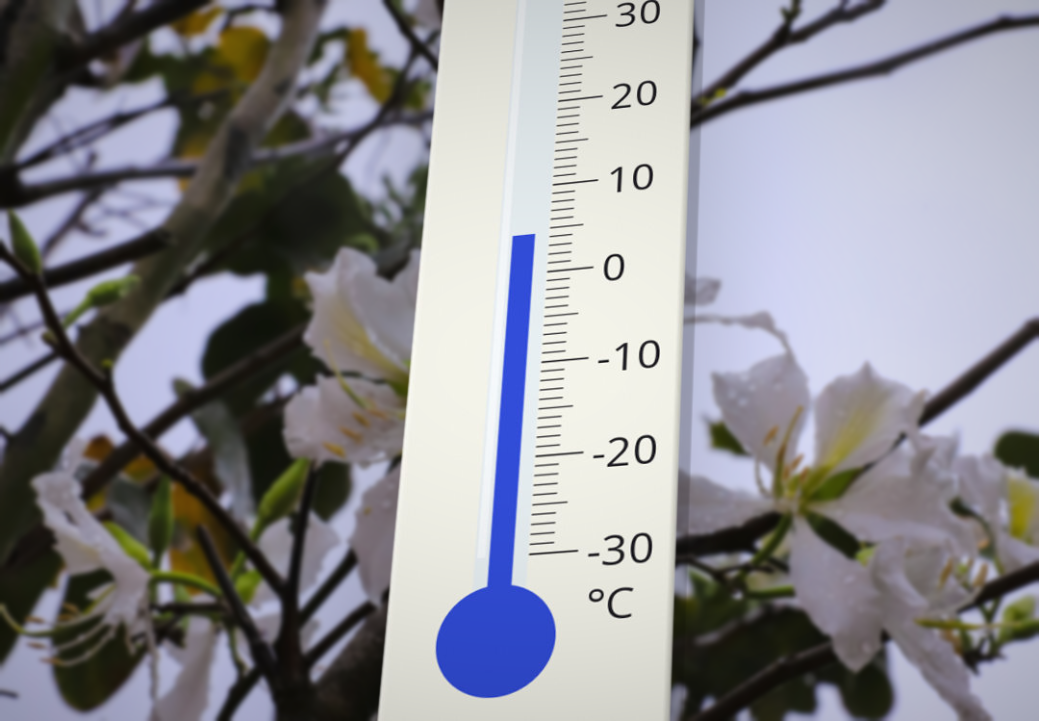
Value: value=4.5 unit=°C
